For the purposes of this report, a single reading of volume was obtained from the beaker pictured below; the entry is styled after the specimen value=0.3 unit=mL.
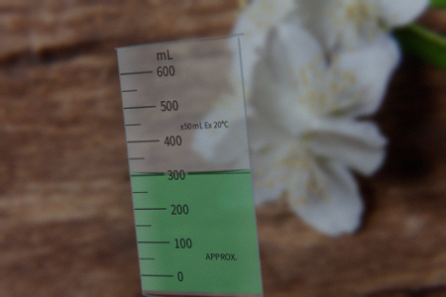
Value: value=300 unit=mL
